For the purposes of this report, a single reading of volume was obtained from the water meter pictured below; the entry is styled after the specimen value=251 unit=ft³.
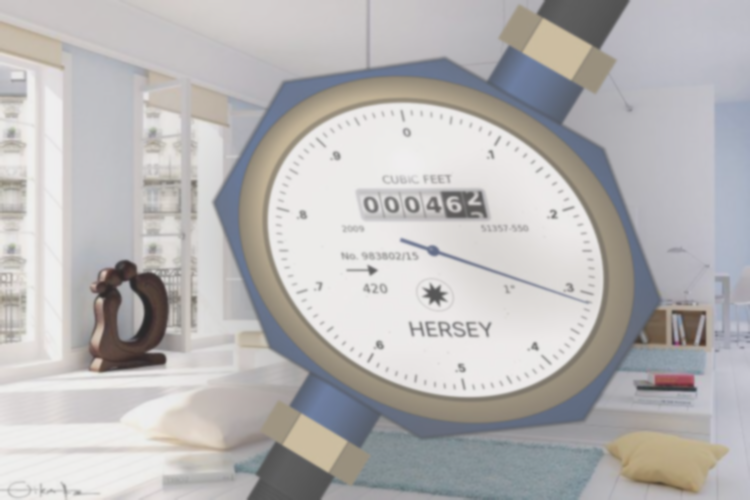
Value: value=462.31 unit=ft³
